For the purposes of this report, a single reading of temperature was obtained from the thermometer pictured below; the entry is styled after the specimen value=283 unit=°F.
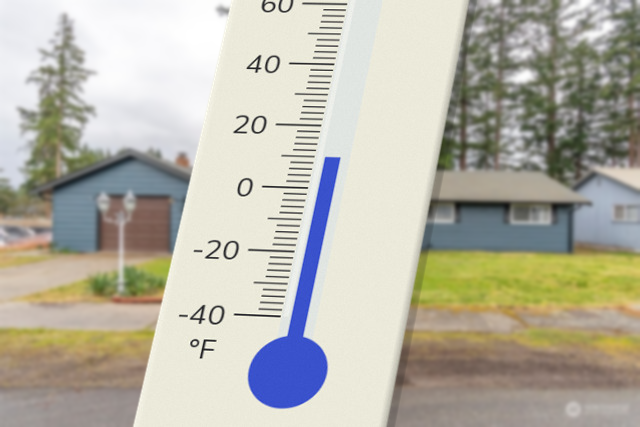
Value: value=10 unit=°F
